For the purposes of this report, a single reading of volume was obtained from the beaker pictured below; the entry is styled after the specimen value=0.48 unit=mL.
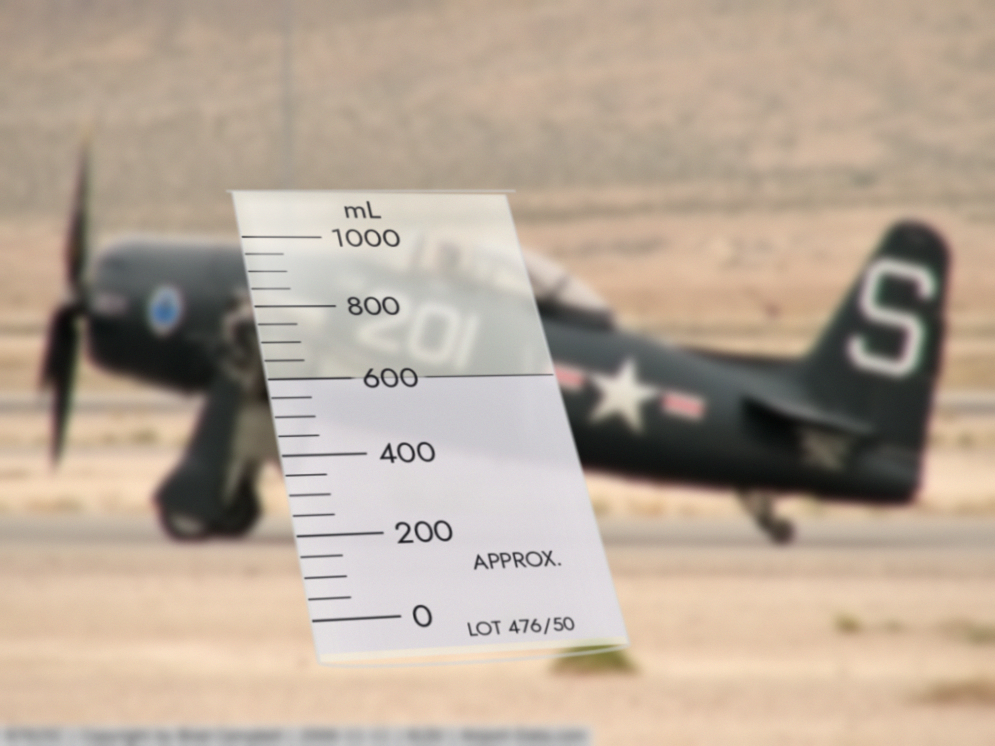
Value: value=600 unit=mL
